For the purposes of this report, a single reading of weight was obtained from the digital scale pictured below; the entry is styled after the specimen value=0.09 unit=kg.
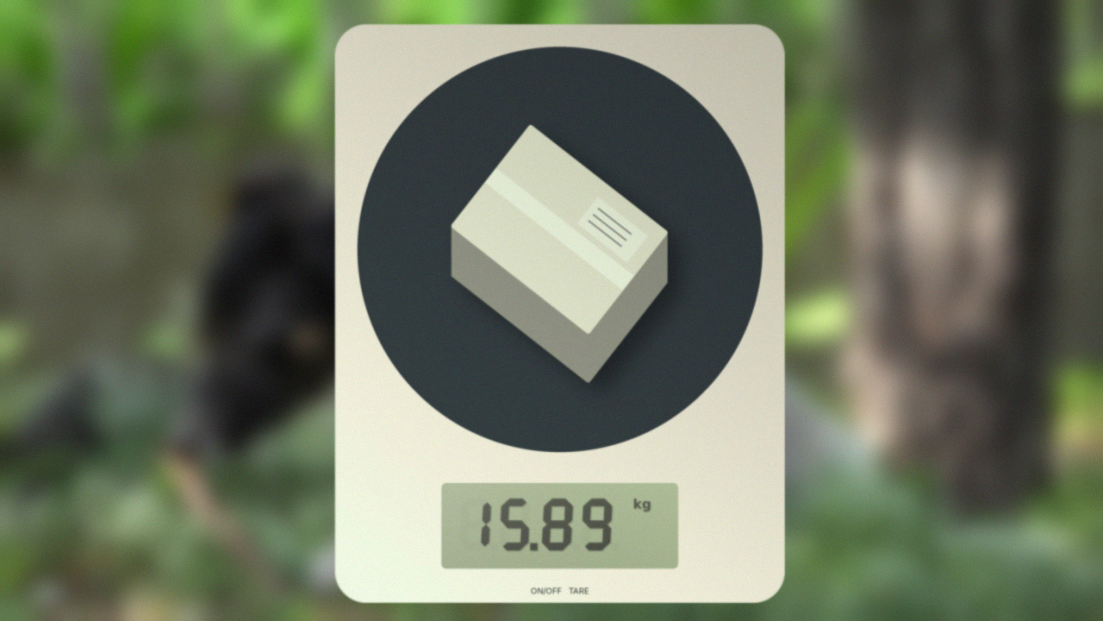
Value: value=15.89 unit=kg
